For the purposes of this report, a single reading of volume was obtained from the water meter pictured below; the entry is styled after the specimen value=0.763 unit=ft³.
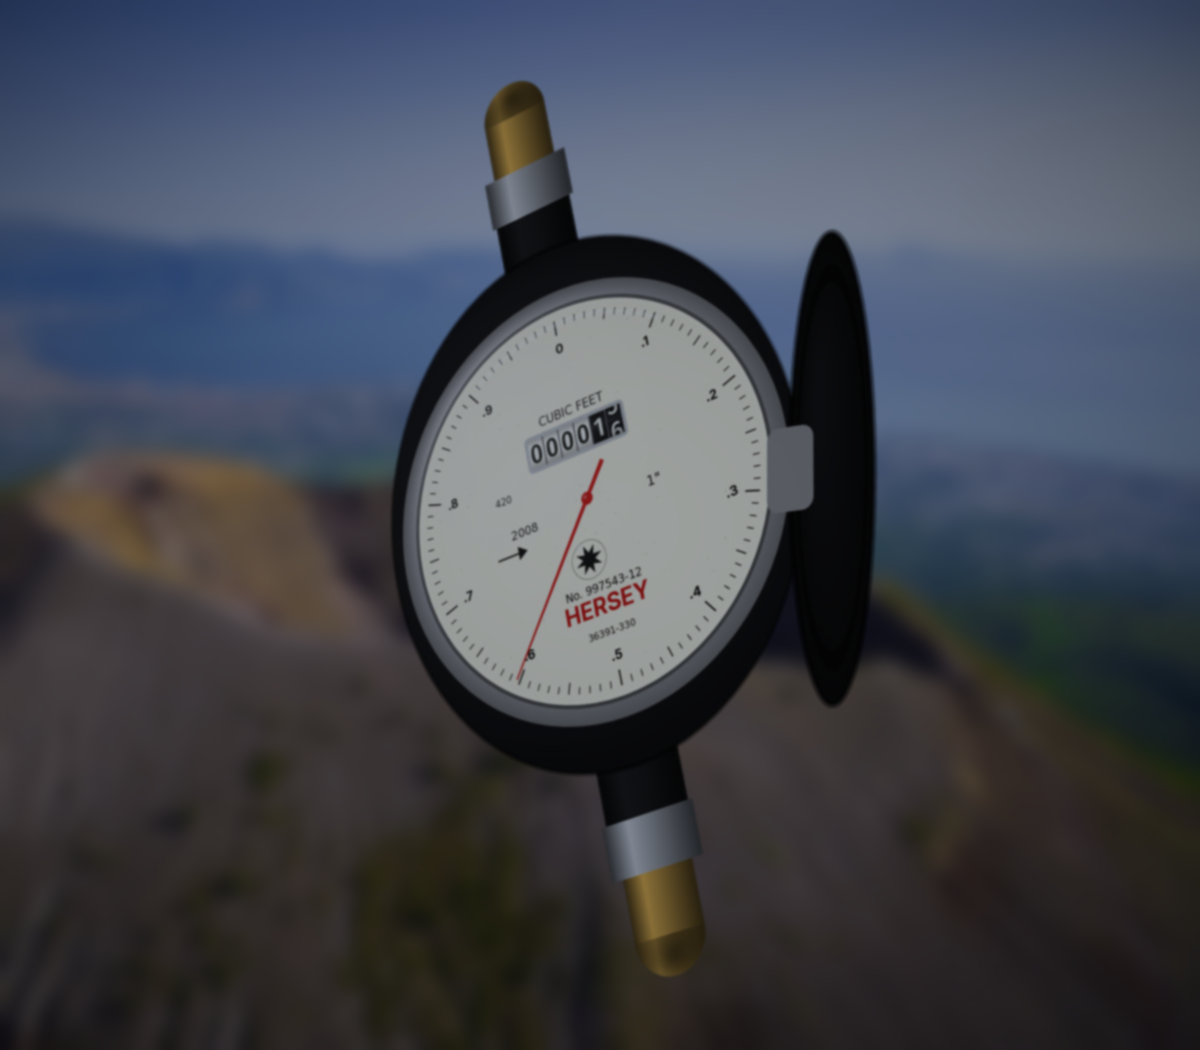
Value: value=15.60 unit=ft³
